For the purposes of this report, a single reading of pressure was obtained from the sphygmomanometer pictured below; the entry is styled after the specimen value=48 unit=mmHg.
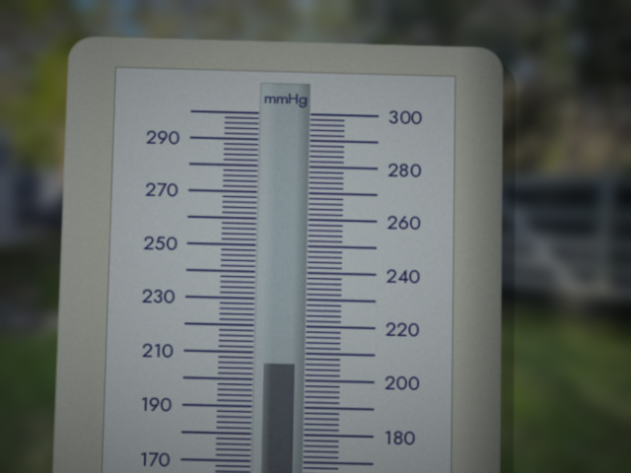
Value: value=206 unit=mmHg
